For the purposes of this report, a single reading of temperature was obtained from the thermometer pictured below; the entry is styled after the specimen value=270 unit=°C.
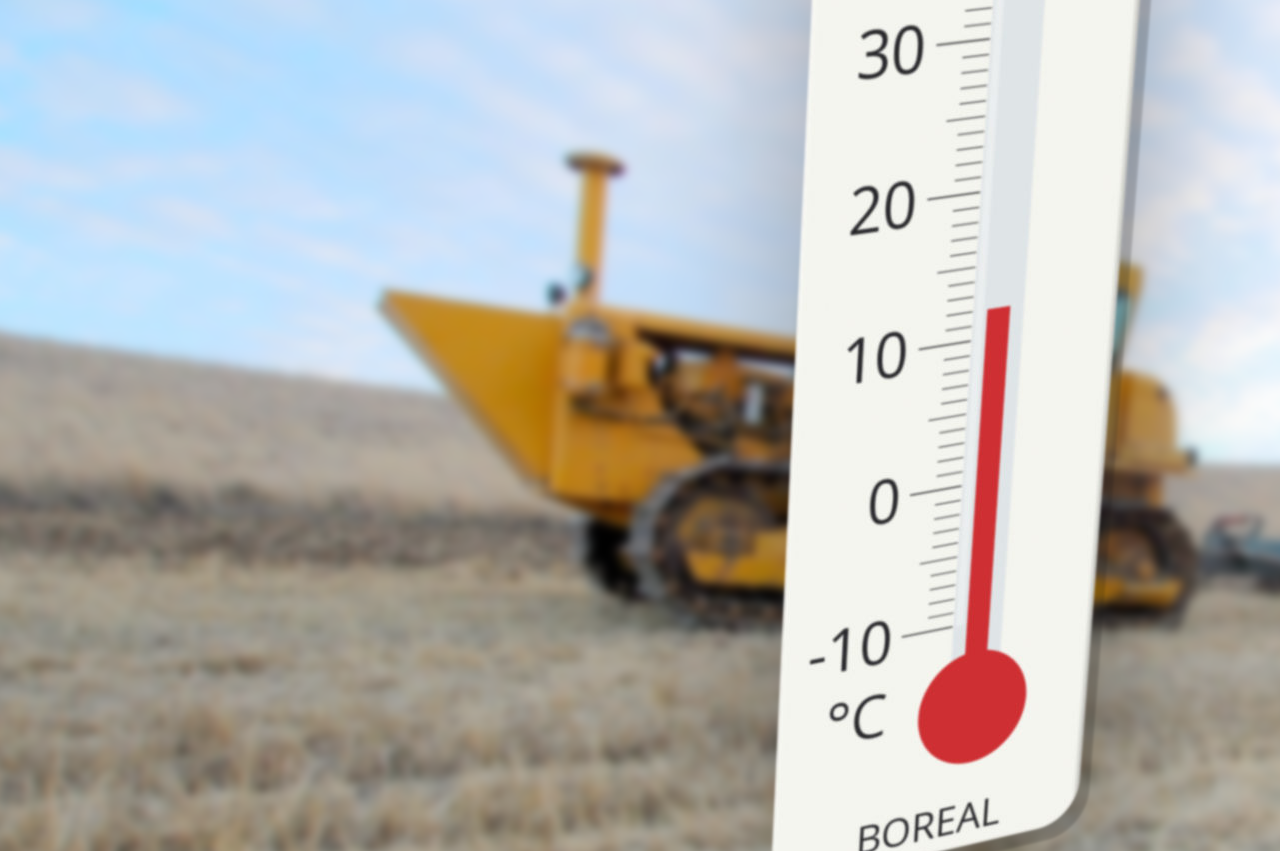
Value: value=12 unit=°C
